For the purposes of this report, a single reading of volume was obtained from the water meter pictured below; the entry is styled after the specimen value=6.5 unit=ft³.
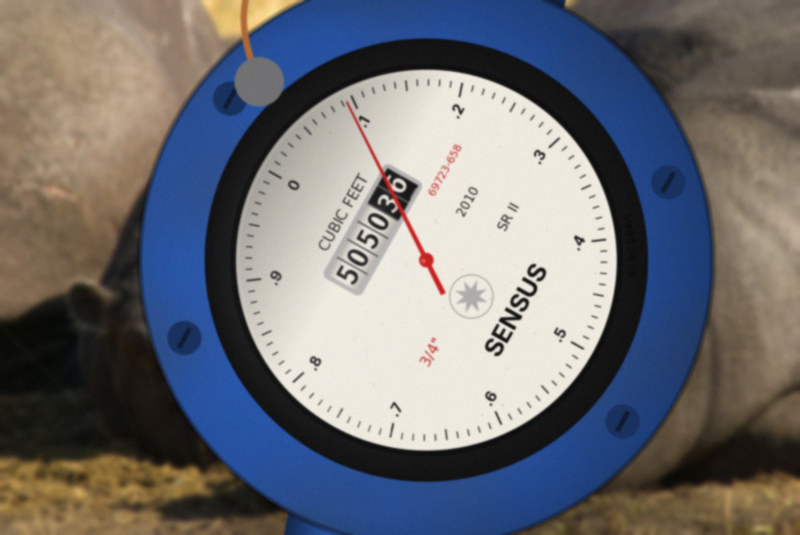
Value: value=505036.09 unit=ft³
